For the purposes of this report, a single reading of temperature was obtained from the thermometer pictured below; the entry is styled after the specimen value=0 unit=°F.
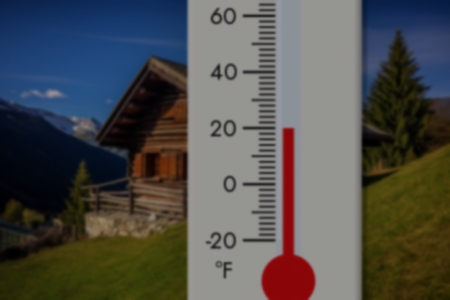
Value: value=20 unit=°F
